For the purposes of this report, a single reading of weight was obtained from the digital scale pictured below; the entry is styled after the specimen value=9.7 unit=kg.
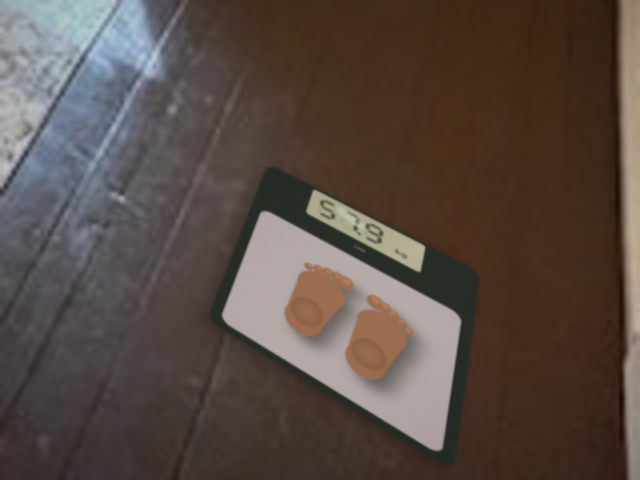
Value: value=57.9 unit=kg
